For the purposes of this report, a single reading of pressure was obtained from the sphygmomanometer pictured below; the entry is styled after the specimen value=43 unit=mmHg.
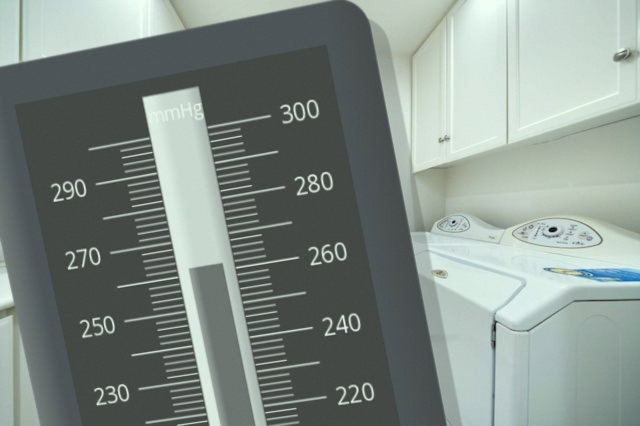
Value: value=262 unit=mmHg
